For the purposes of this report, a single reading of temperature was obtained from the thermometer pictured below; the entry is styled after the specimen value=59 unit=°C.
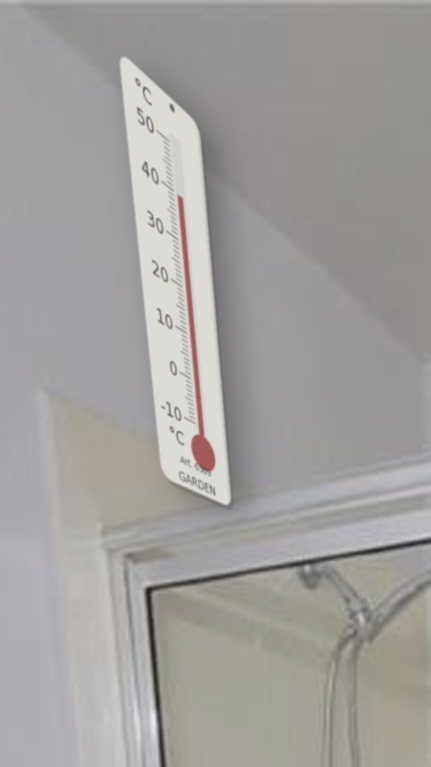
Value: value=40 unit=°C
